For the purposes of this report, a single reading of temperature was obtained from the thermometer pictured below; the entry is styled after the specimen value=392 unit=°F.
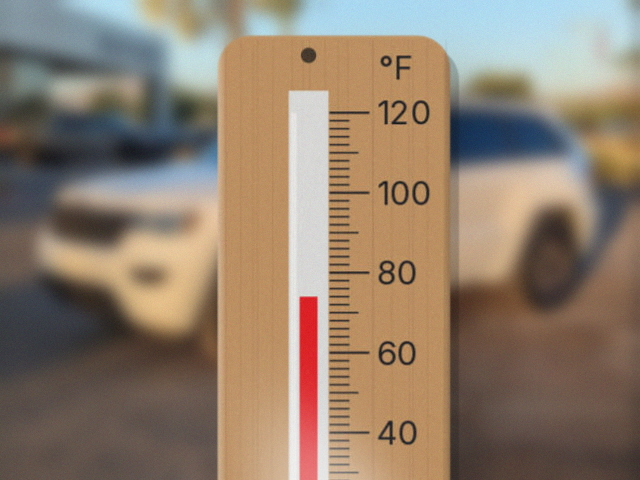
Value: value=74 unit=°F
